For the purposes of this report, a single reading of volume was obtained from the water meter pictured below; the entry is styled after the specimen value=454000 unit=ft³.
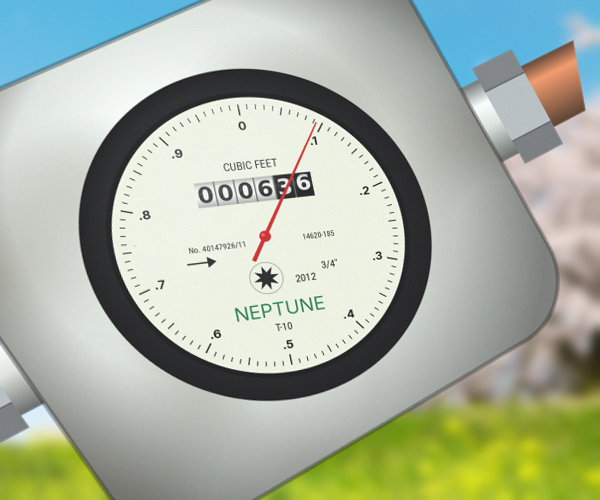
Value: value=636.09 unit=ft³
